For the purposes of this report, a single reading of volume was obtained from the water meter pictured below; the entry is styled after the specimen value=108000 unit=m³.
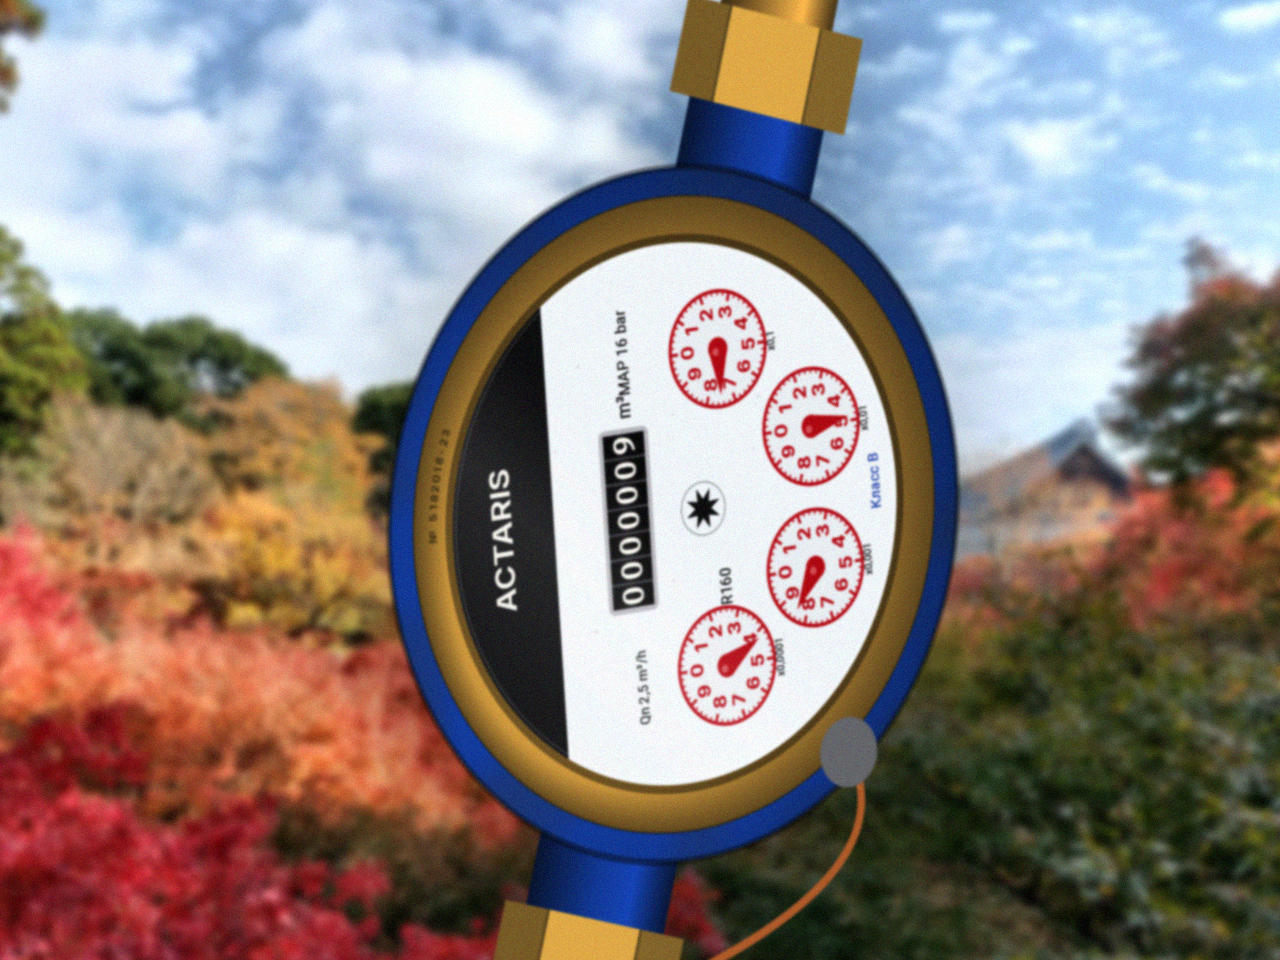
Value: value=9.7484 unit=m³
